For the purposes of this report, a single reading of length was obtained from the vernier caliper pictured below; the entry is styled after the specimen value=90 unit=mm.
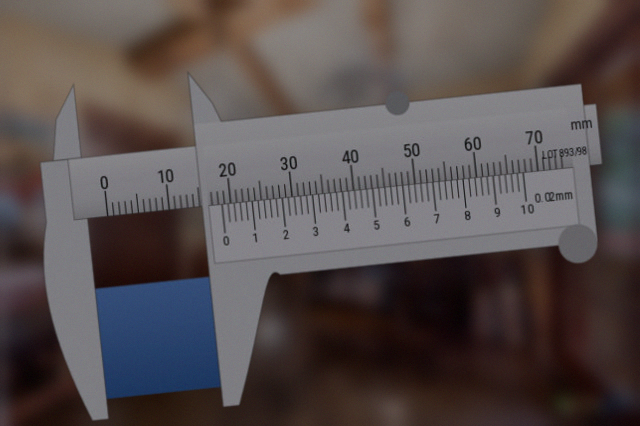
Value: value=18.6 unit=mm
